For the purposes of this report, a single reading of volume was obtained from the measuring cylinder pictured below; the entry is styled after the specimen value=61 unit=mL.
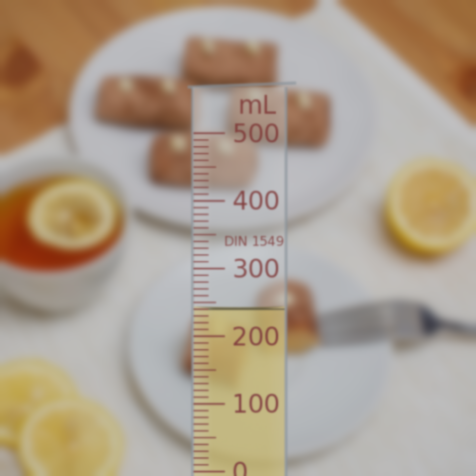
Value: value=240 unit=mL
